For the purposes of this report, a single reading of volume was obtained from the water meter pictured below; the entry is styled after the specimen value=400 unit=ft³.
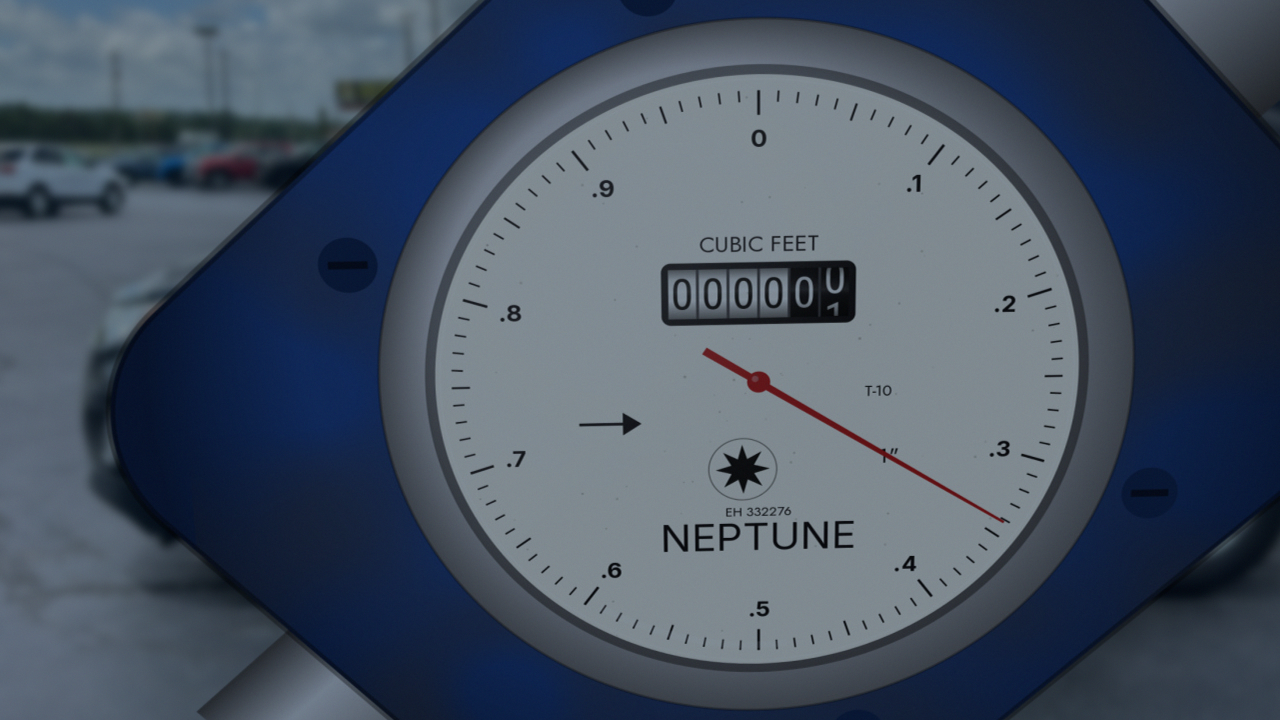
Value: value=0.34 unit=ft³
